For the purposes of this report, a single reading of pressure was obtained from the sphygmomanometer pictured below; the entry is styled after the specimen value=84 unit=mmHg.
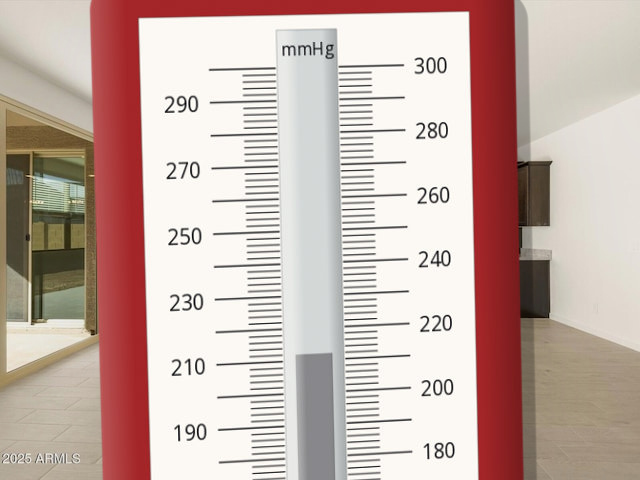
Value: value=212 unit=mmHg
